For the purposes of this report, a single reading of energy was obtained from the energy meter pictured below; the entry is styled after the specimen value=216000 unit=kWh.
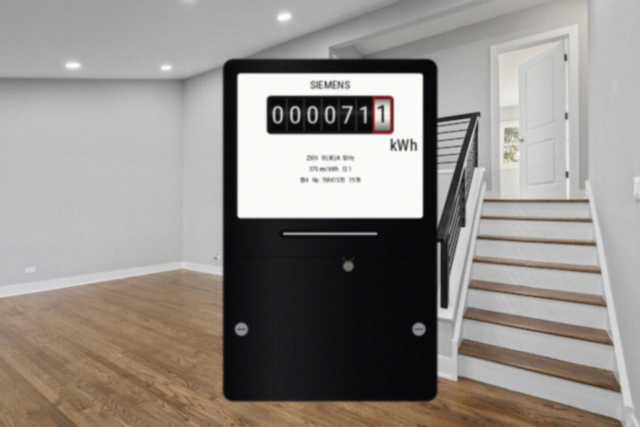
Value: value=71.1 unit=kWh
